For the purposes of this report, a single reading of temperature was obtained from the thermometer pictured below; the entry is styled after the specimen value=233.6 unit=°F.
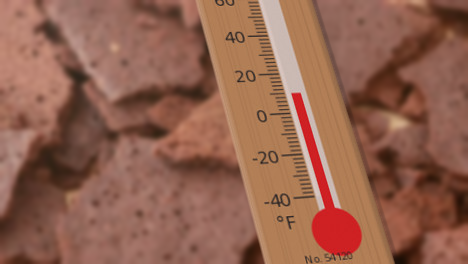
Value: value=10 unit=°F
